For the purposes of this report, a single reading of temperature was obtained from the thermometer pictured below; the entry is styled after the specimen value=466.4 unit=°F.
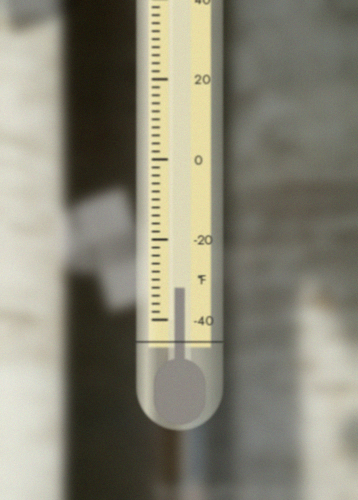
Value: value=-32 unit=°F
